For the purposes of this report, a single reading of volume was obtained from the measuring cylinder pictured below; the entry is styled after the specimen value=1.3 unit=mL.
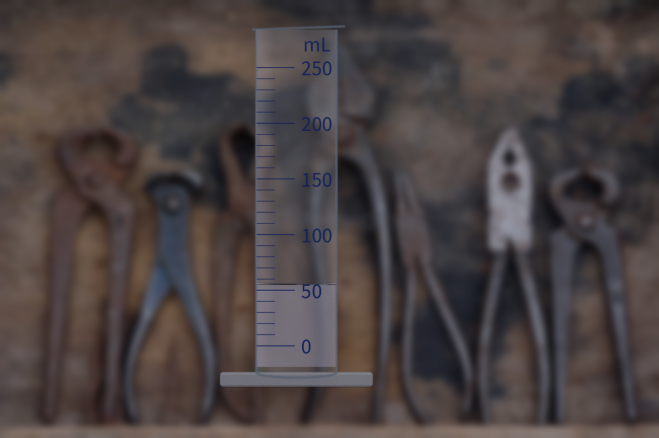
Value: value=55 unit=mL
